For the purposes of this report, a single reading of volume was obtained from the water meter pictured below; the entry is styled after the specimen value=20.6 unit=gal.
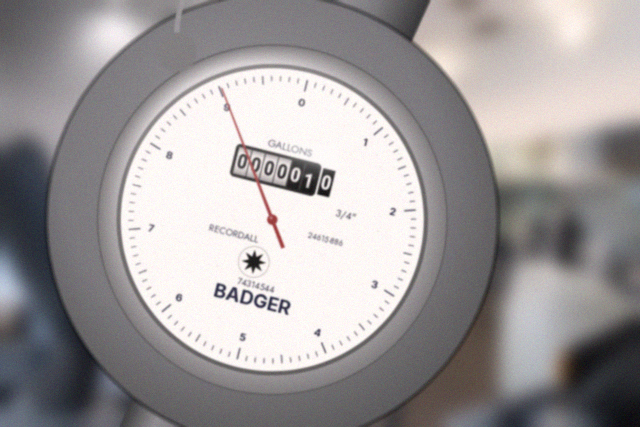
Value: value=9.0 unit=gal
